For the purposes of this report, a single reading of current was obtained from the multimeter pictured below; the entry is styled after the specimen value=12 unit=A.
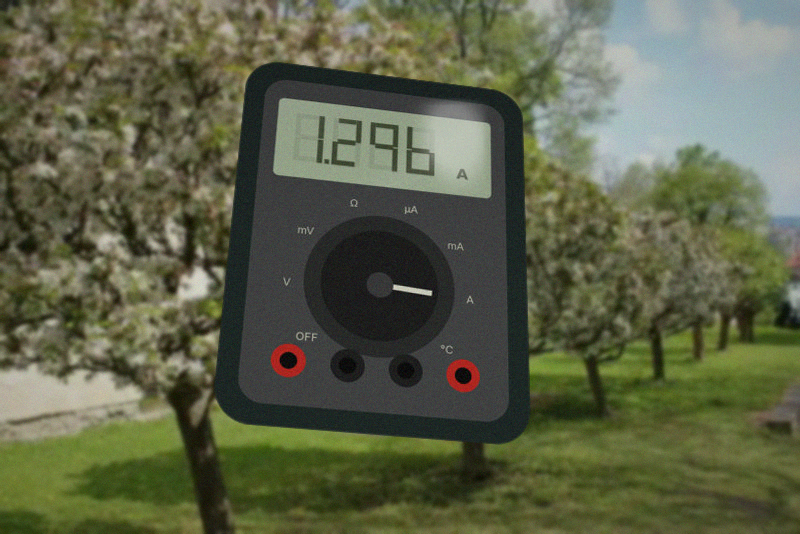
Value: value=1.296 unit=A
